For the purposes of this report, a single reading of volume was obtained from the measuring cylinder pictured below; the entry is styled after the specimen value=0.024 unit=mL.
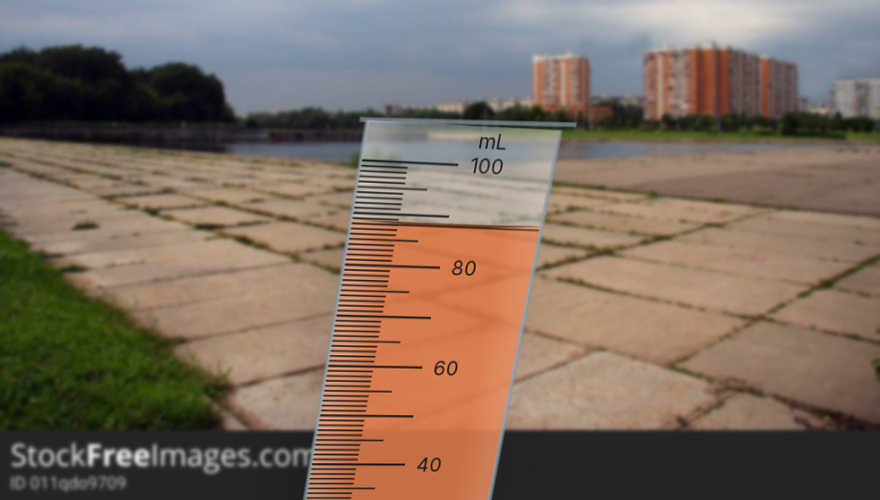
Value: value=88 unit=mL
